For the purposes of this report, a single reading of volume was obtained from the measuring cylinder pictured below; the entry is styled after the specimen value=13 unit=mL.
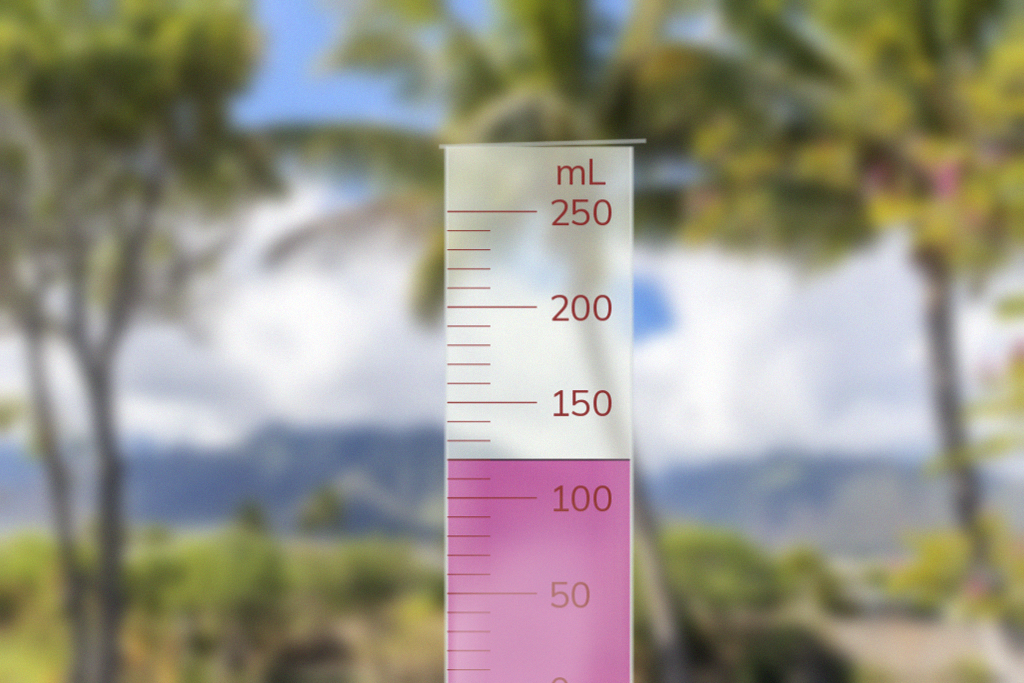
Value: value=120 unit=mL
